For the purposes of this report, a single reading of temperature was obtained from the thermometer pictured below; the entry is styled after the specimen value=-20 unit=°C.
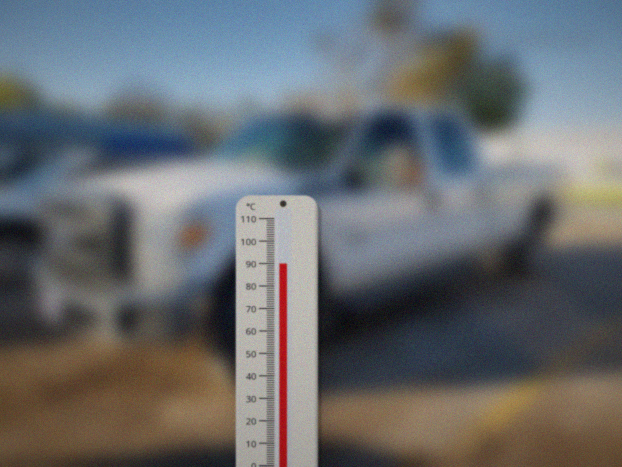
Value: value=90 unit=°C
